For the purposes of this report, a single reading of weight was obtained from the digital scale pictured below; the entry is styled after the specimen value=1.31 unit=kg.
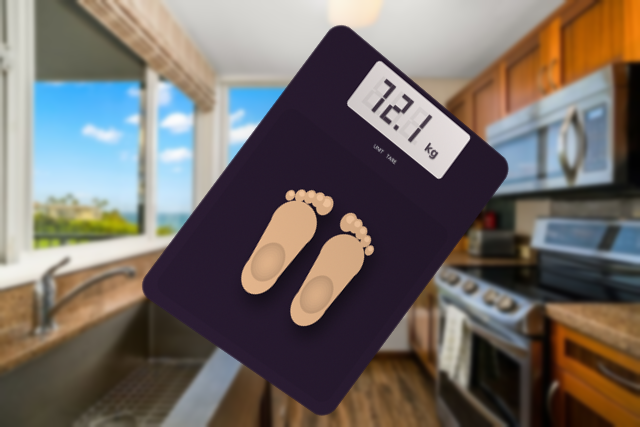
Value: value=72.1 unit=kg
